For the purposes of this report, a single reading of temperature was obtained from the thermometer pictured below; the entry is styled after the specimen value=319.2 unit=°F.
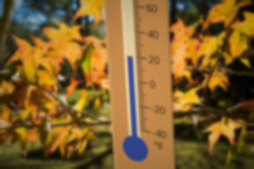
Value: value=20 unit=°F
